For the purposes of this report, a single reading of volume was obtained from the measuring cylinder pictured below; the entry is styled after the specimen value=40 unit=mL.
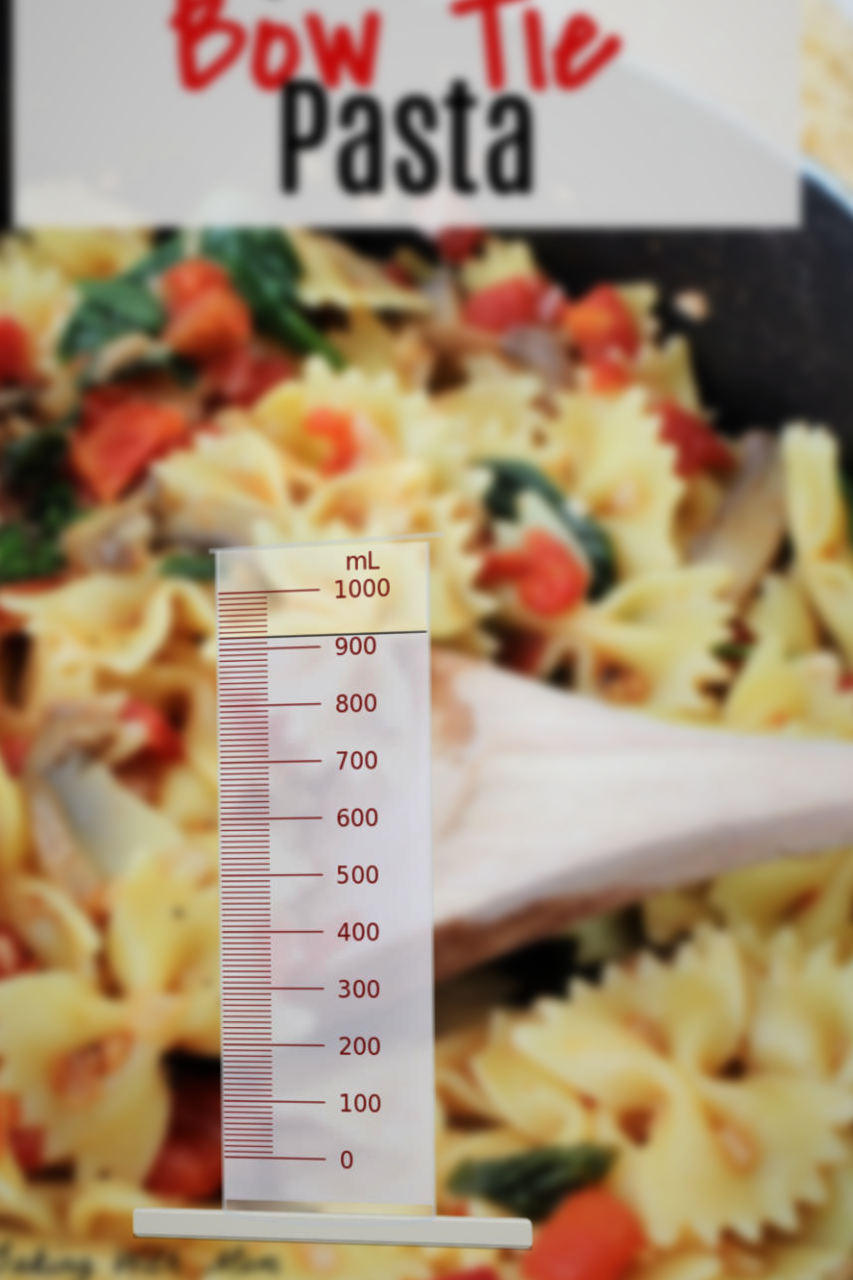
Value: value=920 unit=mL
